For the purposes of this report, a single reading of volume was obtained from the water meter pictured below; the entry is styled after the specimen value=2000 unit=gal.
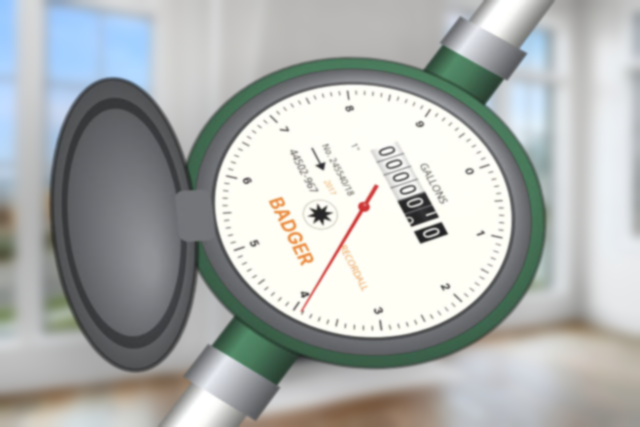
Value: value=13.9 unit=gal
